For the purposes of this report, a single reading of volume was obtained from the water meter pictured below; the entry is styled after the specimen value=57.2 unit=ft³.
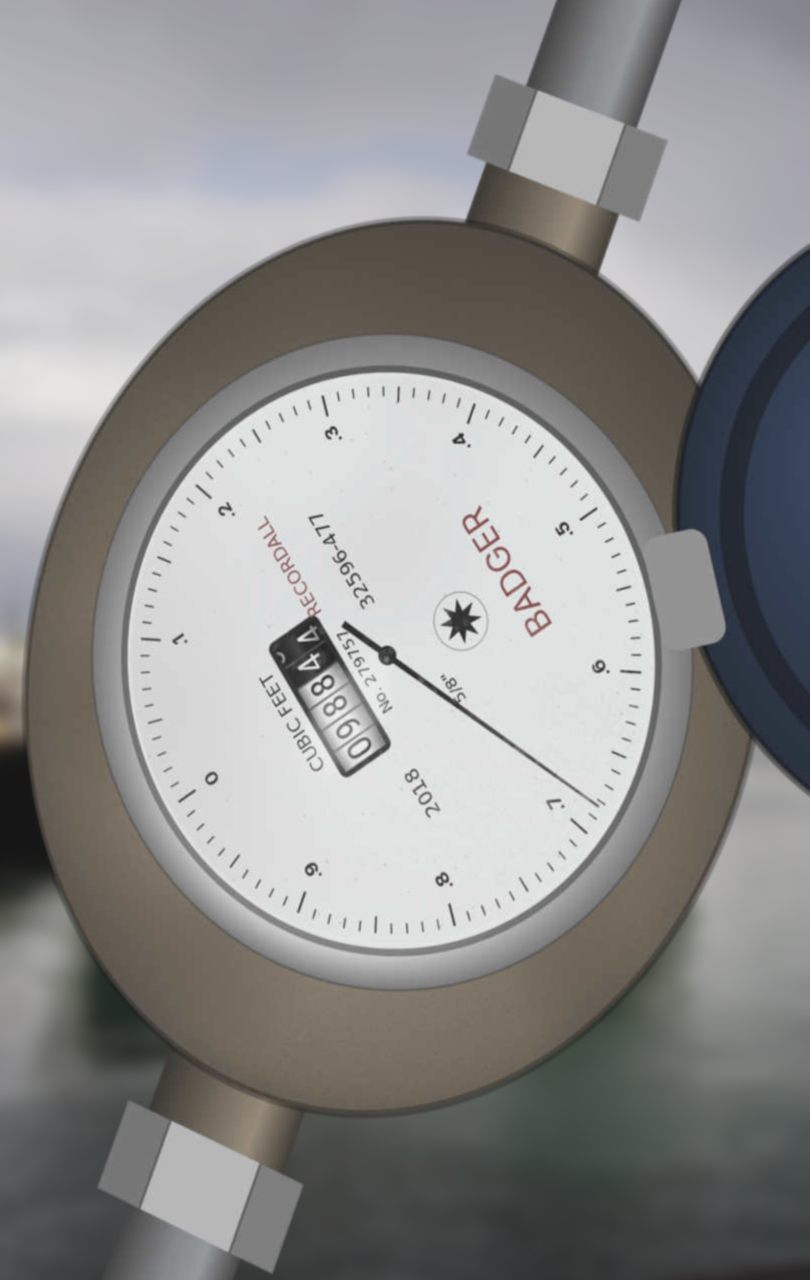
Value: value=98843.68 unit=ft³
